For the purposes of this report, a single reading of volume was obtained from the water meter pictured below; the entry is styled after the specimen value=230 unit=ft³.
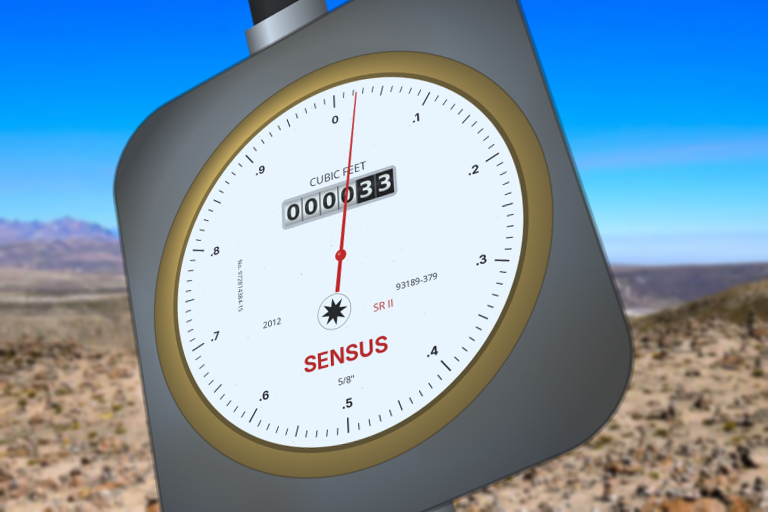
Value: value=33.02 unit=ft³
